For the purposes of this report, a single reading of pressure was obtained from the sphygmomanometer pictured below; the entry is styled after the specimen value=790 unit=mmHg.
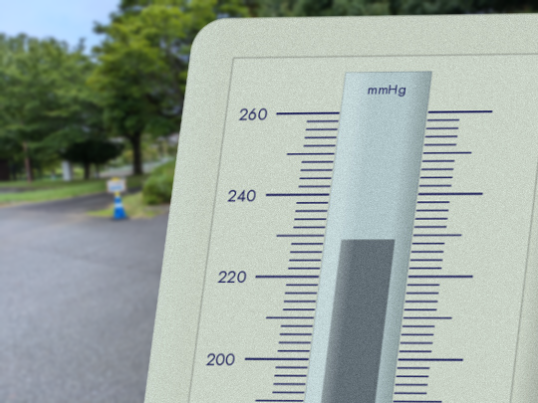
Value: value=229 unit=mmHg
